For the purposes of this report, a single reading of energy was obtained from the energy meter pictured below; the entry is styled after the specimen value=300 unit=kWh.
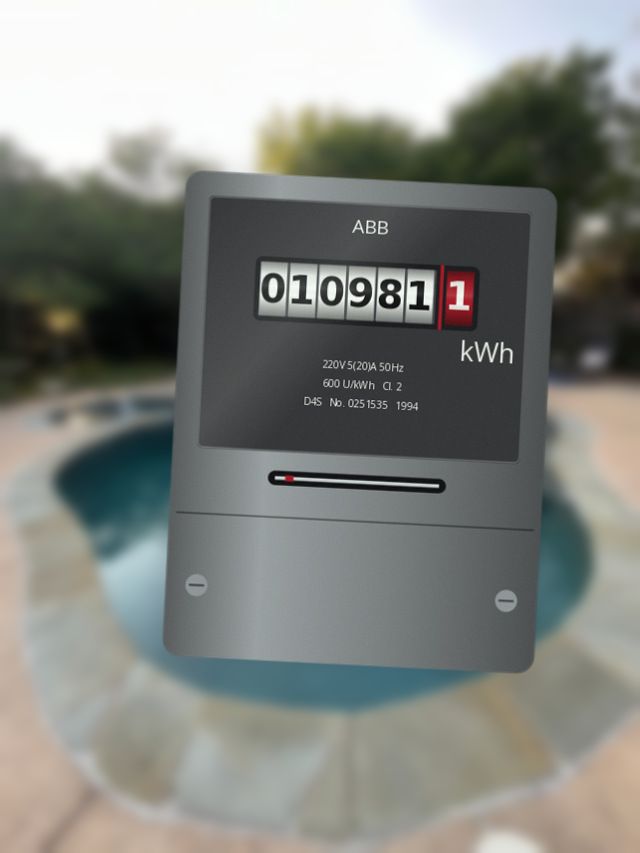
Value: value=10981.1 unit=kWh
